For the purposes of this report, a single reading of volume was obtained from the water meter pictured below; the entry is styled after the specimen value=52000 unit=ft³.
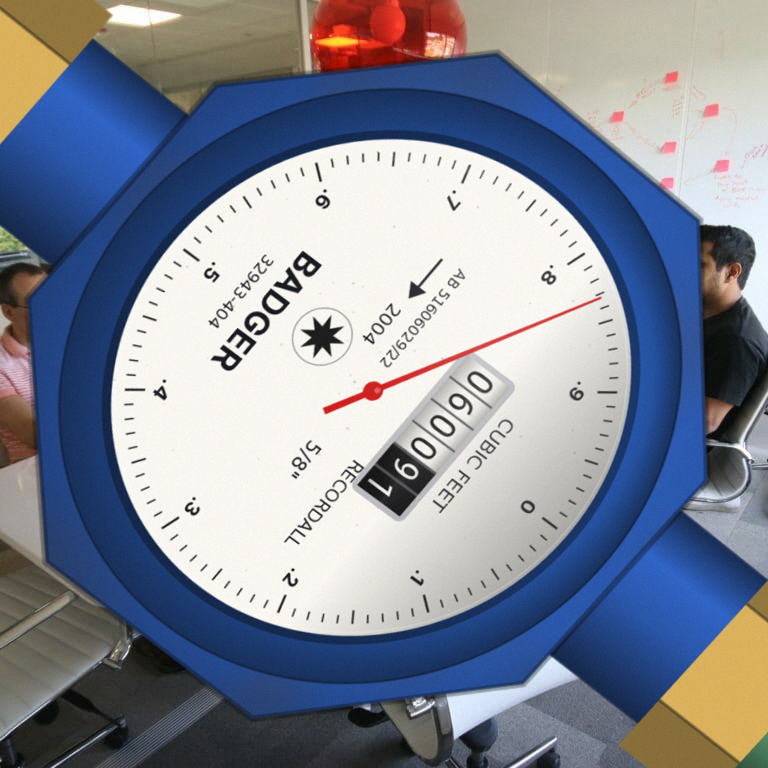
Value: value=60090.83 unit=ft³
